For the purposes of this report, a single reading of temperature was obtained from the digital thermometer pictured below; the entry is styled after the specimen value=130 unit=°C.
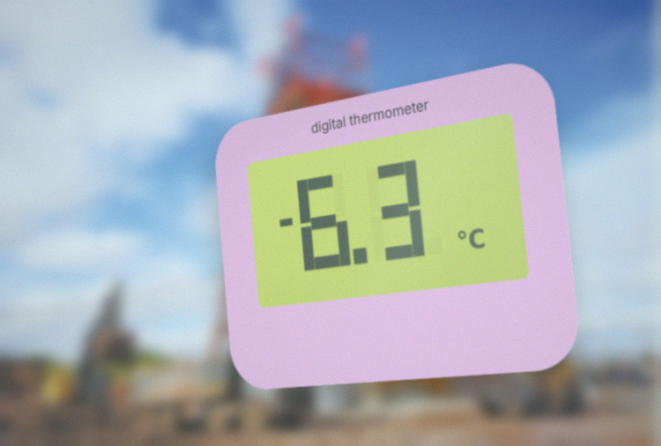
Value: value=-6.3 unit=°C
